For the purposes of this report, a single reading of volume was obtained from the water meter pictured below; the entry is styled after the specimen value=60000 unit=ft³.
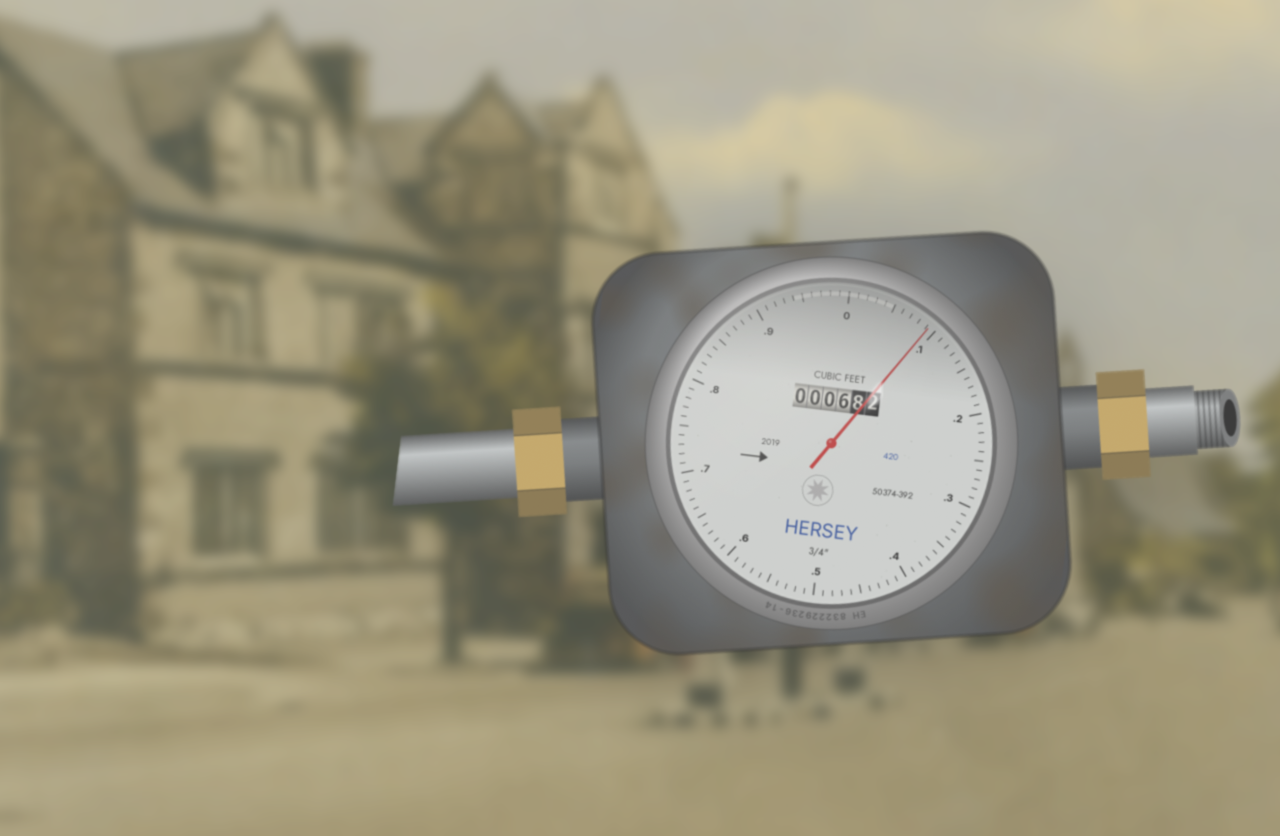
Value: value=682.09 unit=ft³
